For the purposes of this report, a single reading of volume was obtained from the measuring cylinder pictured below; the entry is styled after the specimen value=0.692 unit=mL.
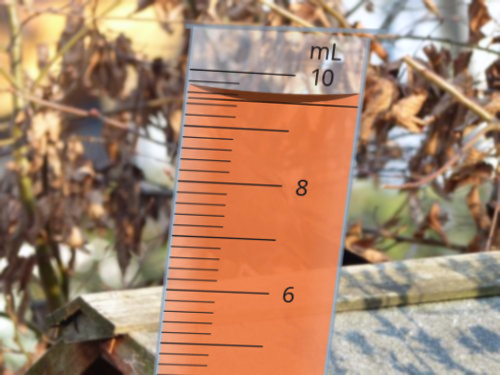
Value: value=9.5 unit=mL
